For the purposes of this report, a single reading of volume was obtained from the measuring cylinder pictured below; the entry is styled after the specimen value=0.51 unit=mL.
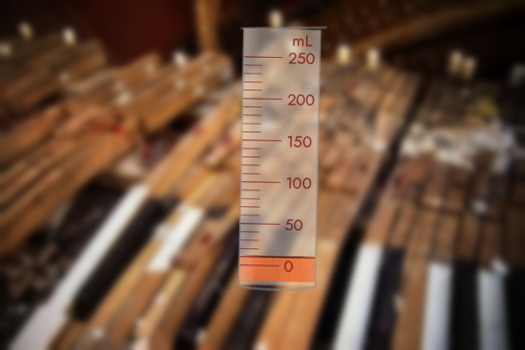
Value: value=10 unit=mL
